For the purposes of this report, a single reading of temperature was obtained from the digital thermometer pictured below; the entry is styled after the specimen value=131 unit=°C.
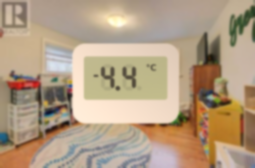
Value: value=-4.4 unit=°C
